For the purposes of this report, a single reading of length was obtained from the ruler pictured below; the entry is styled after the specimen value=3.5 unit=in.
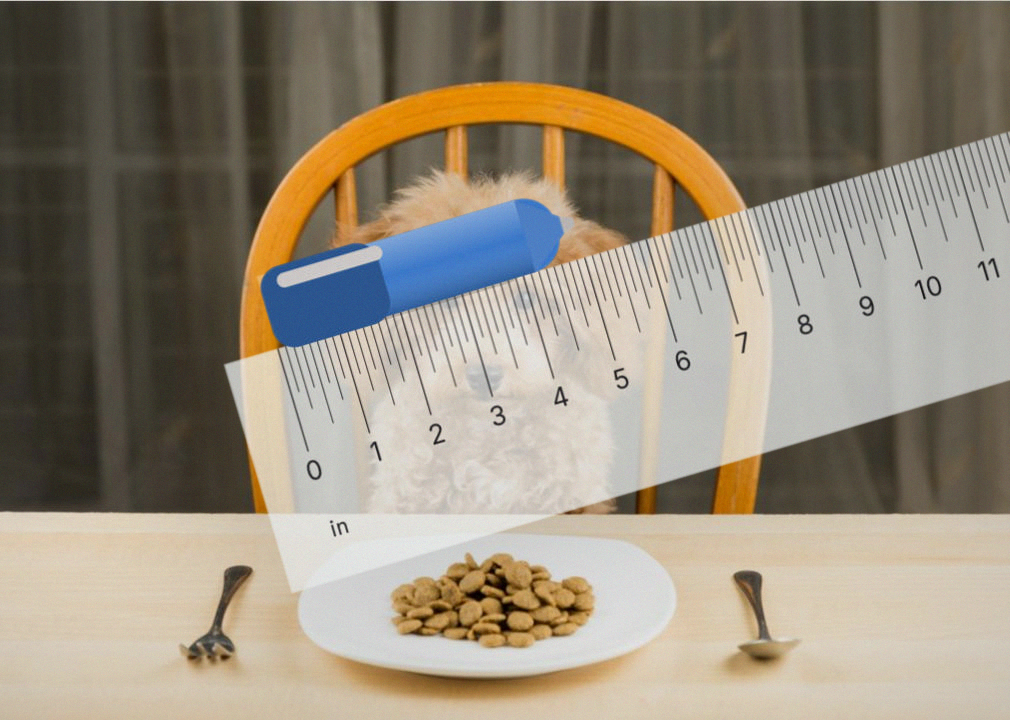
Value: value=5 unit=in
